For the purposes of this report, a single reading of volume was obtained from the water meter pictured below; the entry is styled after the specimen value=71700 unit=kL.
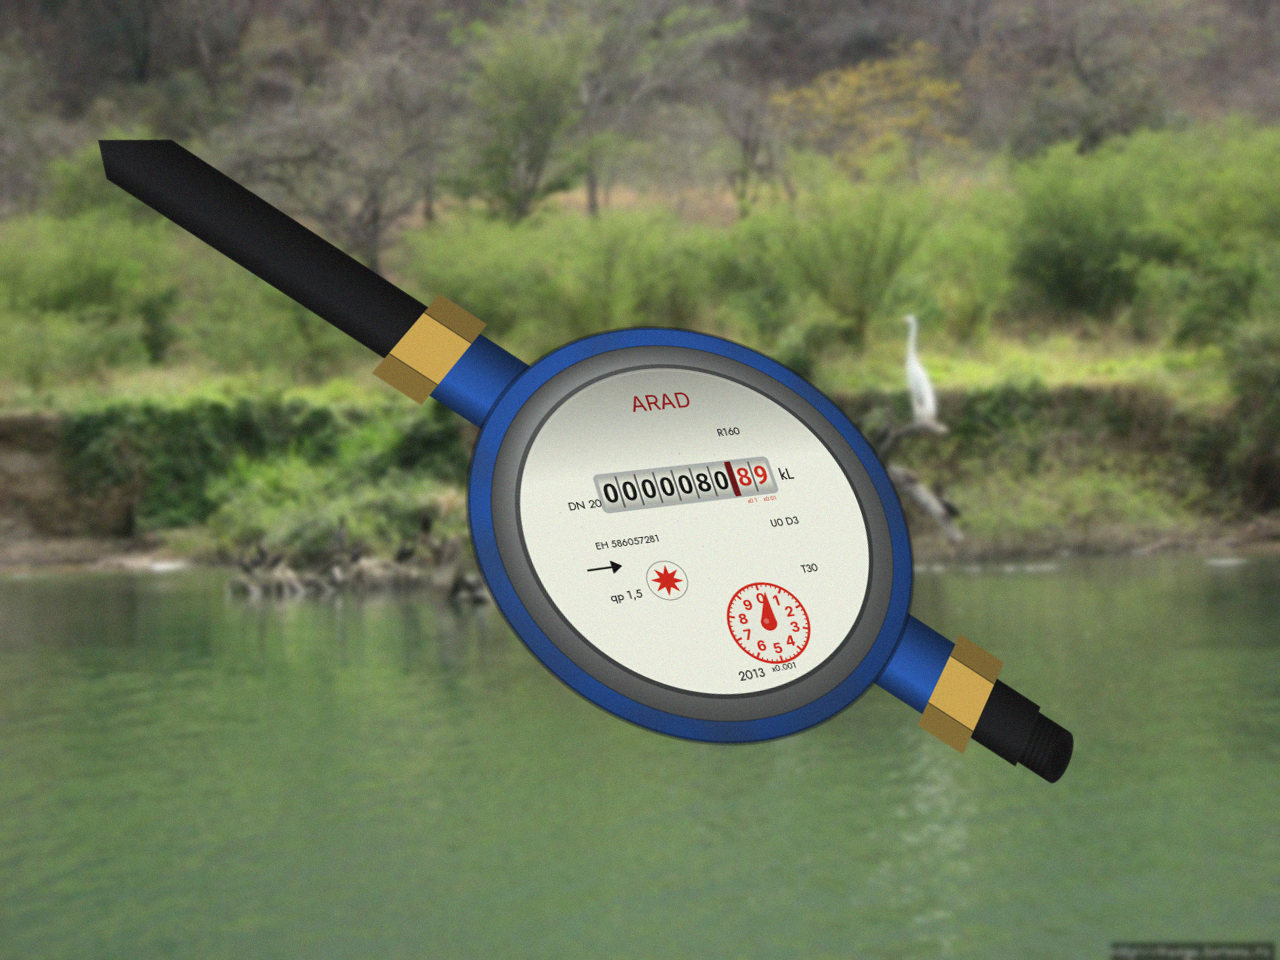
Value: value=80.890 unit=kL
